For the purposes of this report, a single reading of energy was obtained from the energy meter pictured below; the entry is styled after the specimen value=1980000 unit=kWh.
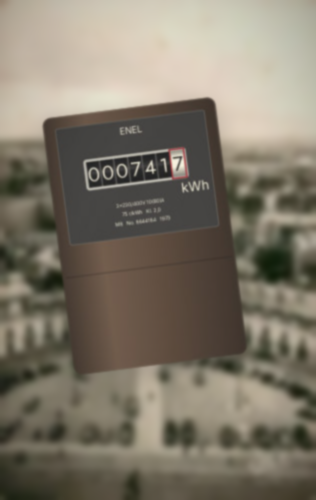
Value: value=741.7 unit=kWh
